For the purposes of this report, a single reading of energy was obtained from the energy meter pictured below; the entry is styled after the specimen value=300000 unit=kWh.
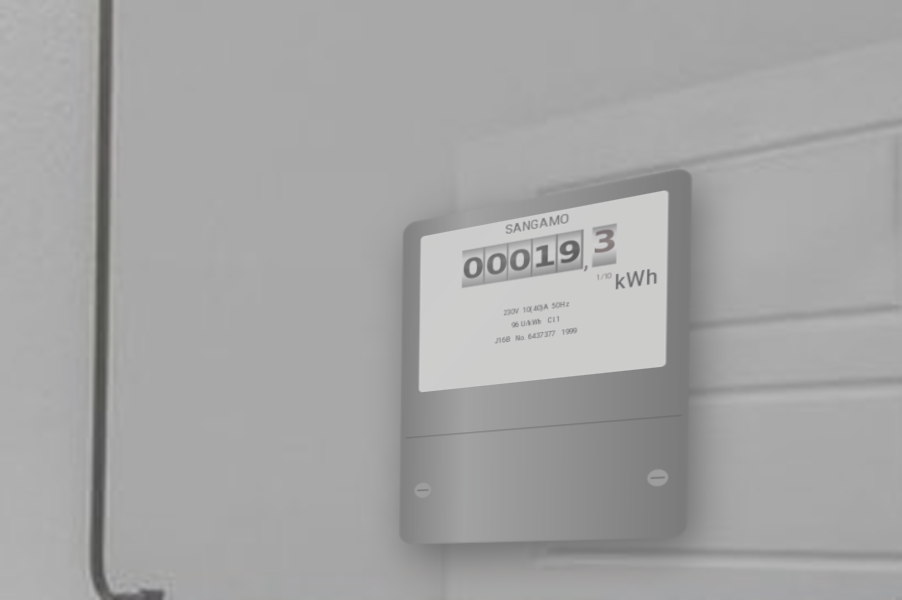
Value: value=19.3 unit=kWh
